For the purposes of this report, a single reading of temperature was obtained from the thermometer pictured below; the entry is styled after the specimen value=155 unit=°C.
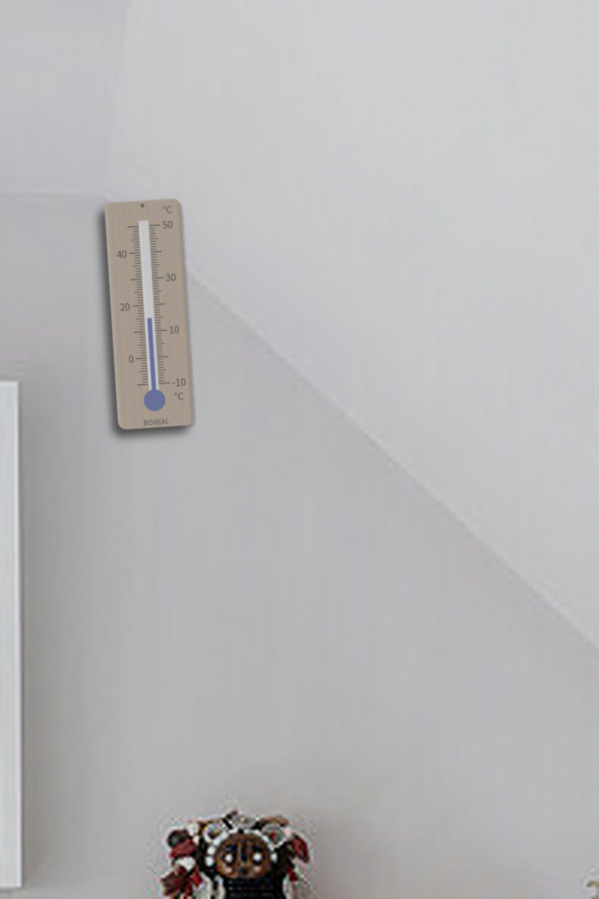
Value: value=15 unit=°C
